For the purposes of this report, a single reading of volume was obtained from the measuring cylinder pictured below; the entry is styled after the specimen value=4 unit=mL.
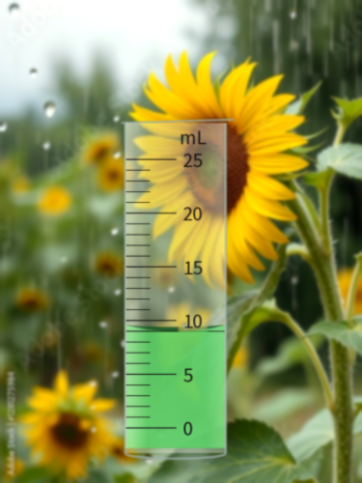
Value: value=9 unit=mL
